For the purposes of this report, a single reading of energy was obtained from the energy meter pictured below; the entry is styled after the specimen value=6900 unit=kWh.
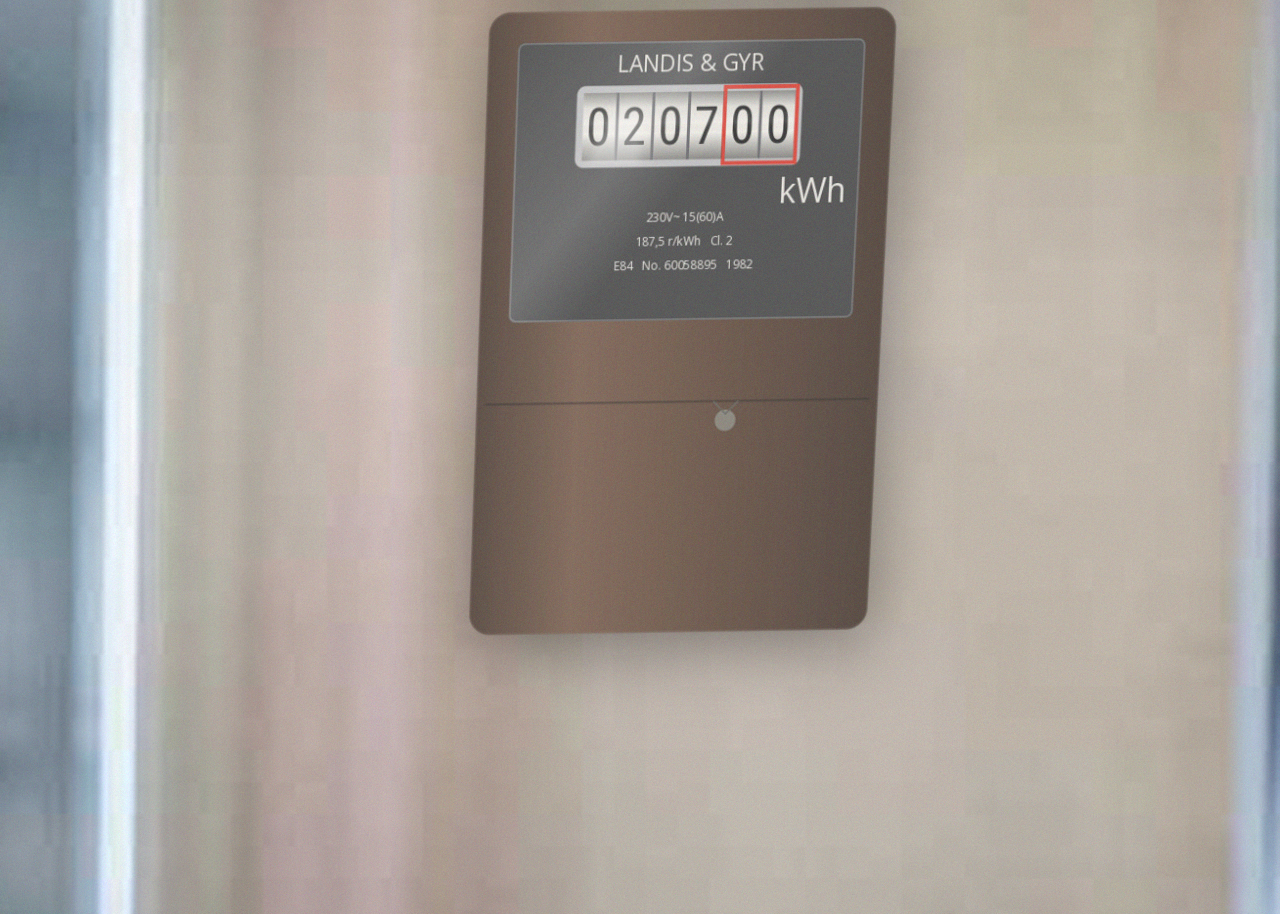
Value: value=207.00 unit=kWh
